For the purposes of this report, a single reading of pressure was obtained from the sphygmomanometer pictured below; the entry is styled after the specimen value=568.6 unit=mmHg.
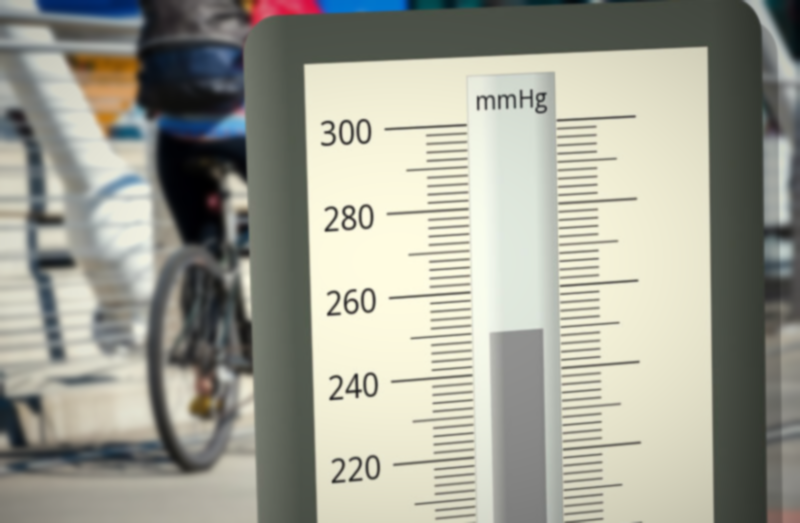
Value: value=250 unit=mmHg
